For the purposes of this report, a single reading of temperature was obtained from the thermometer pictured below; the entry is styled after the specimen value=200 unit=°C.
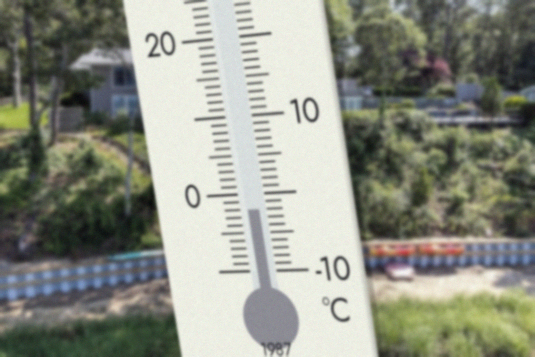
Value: value=-2 unit=°C
